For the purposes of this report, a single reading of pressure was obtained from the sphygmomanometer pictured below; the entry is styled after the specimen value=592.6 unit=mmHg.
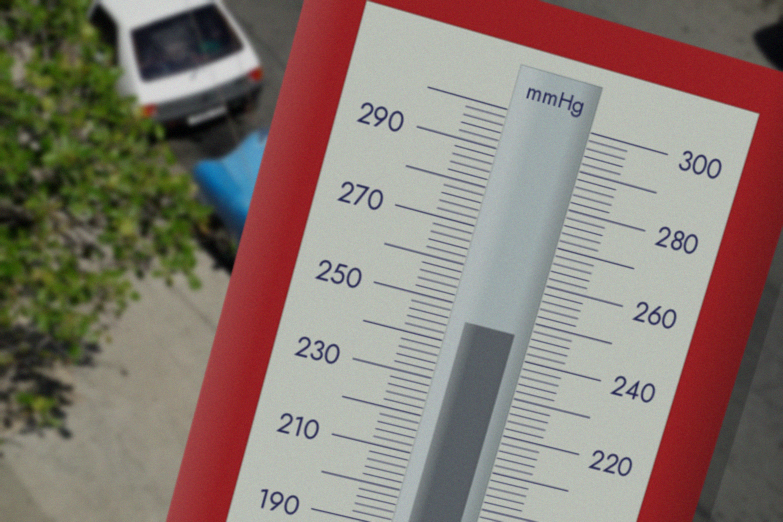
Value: value=246 unit=mmHg
